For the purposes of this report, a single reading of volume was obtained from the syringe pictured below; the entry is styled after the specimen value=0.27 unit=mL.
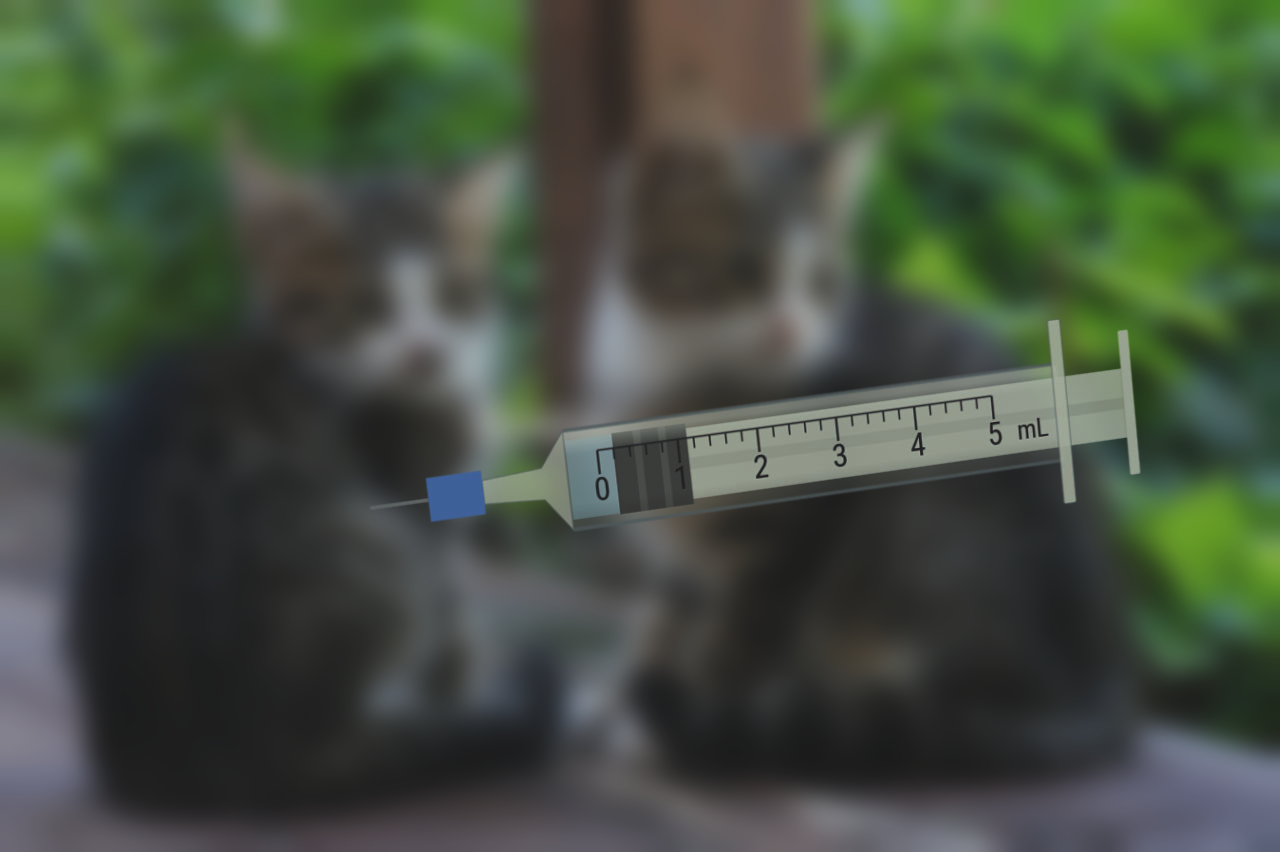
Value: value=0.2 unit=mL
